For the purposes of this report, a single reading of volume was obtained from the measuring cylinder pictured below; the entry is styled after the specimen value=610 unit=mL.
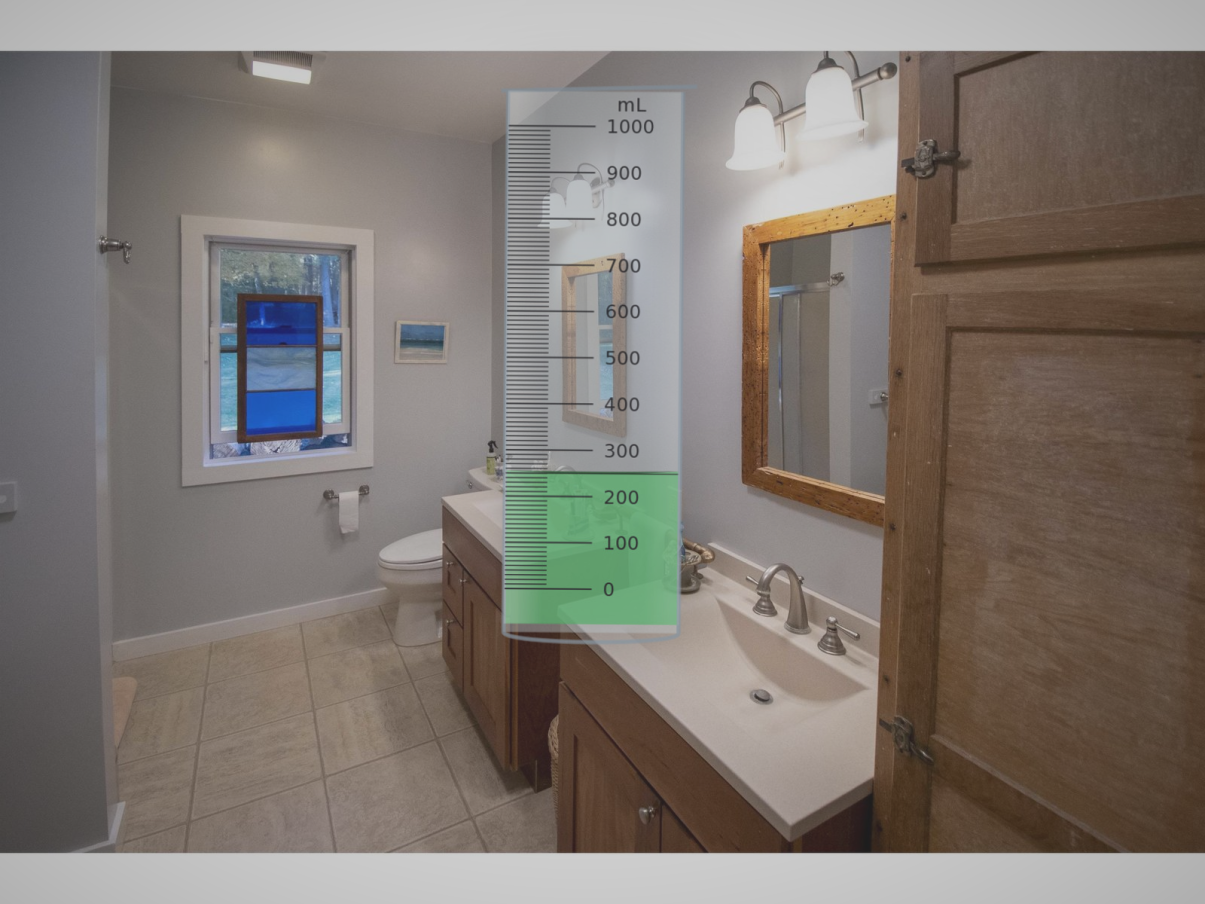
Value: value=250 unit=mL
